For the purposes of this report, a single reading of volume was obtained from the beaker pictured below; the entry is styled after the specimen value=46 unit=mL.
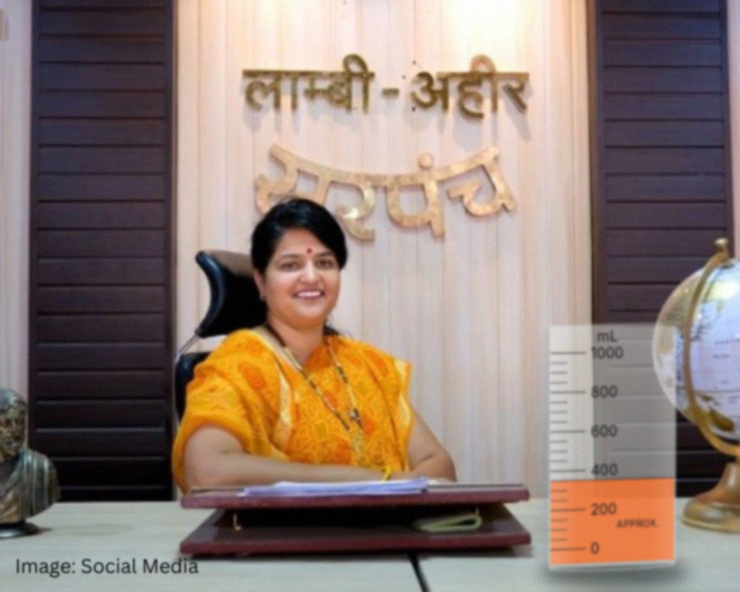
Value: value=350 unit=mL
